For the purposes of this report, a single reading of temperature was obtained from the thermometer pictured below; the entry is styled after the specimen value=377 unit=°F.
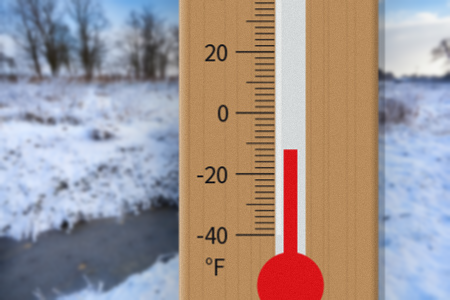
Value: value=-12 unit=°F
